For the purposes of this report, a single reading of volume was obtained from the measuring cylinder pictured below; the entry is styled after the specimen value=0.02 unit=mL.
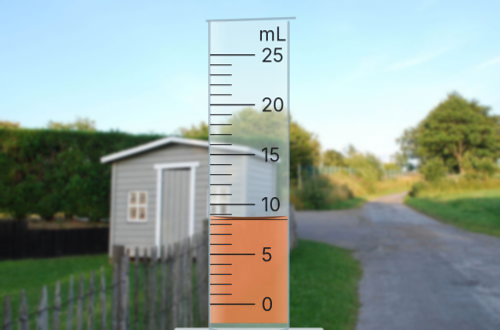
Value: value=8.5 unit=mL
